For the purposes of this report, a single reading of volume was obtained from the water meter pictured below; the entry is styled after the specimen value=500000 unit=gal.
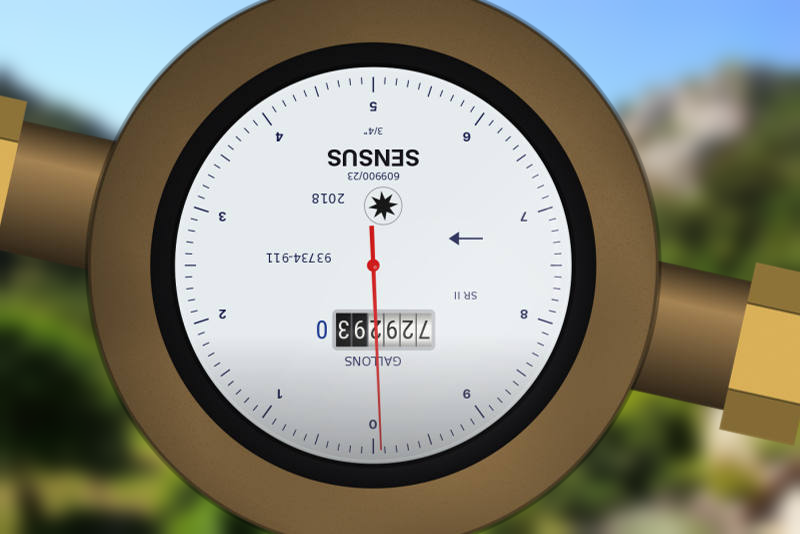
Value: value=7292929.9 unit=gal
